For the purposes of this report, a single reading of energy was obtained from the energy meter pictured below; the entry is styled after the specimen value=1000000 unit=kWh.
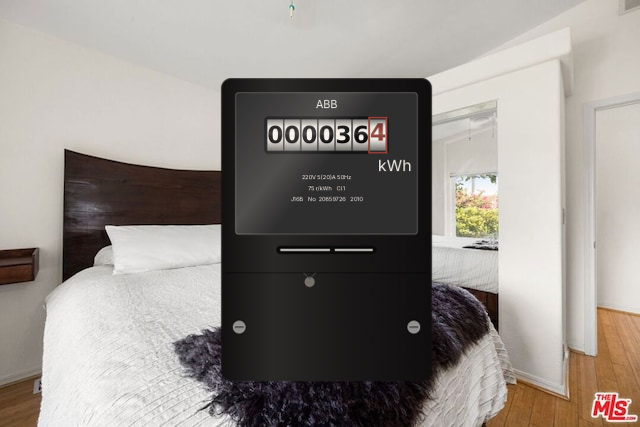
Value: value=36.4 unit=kWh
